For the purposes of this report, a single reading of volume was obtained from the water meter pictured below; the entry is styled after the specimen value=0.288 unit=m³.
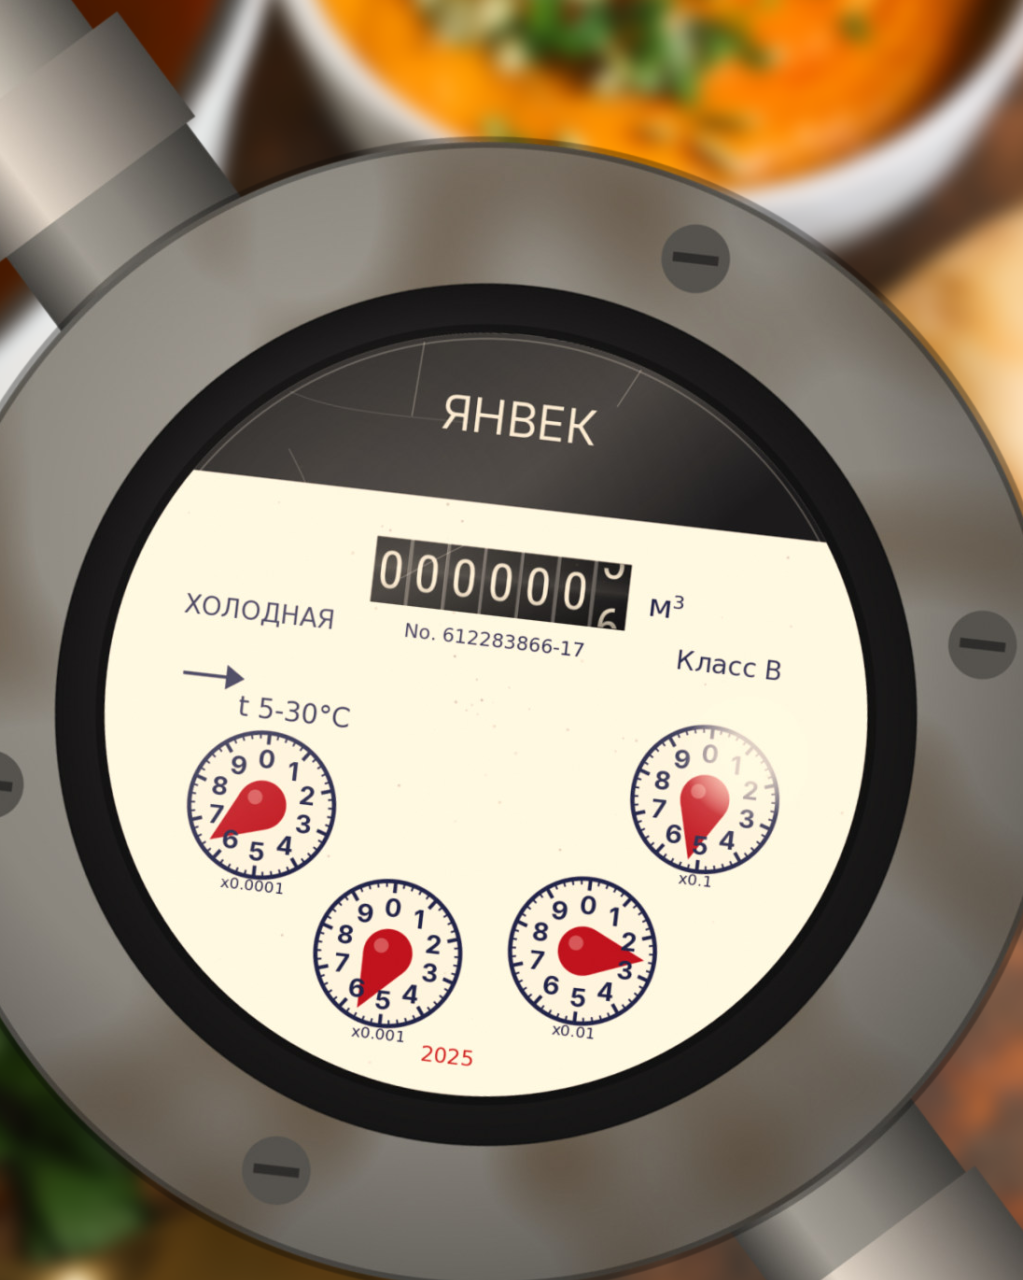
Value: value=5.5256 unit=m³
